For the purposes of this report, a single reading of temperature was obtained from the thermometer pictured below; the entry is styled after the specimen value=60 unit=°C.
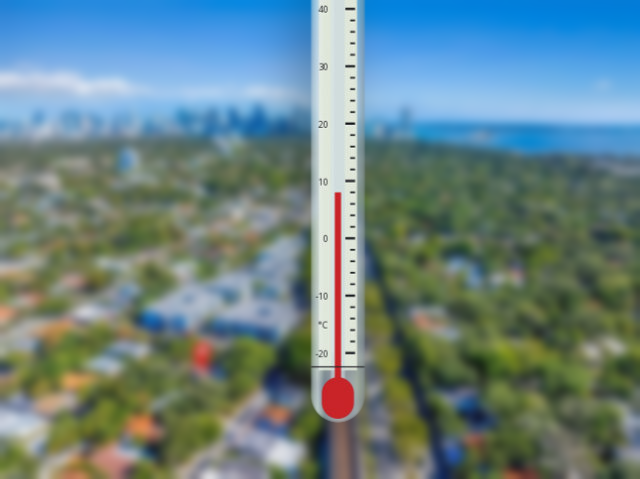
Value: value=8 unit=°C
